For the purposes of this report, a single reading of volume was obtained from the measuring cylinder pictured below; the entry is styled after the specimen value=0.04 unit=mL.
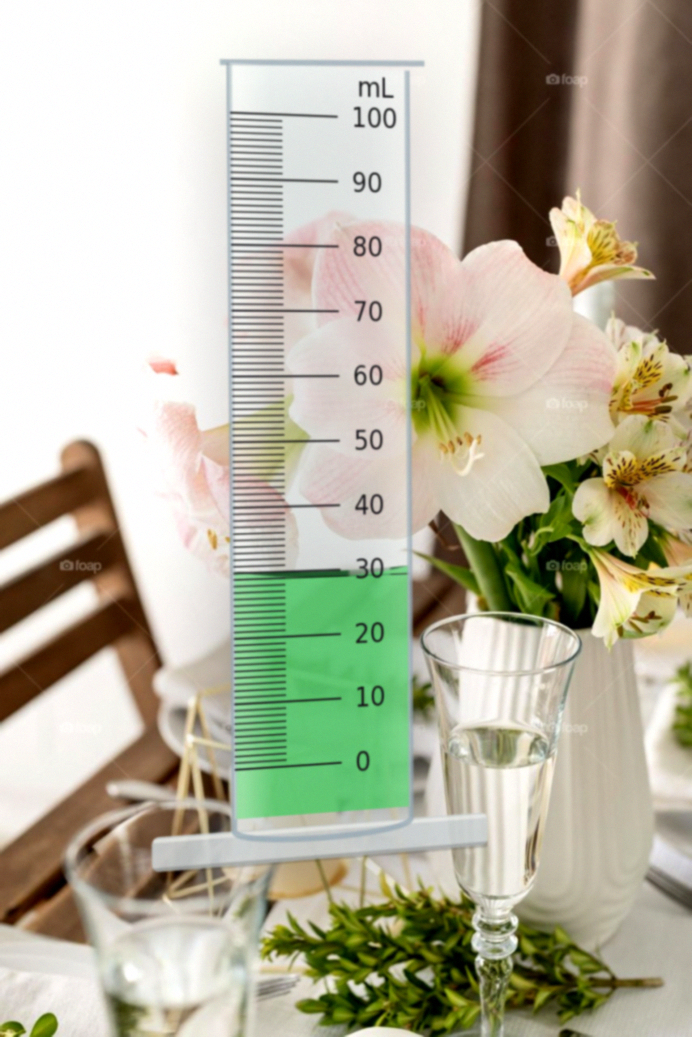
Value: value=29 unit=mL
